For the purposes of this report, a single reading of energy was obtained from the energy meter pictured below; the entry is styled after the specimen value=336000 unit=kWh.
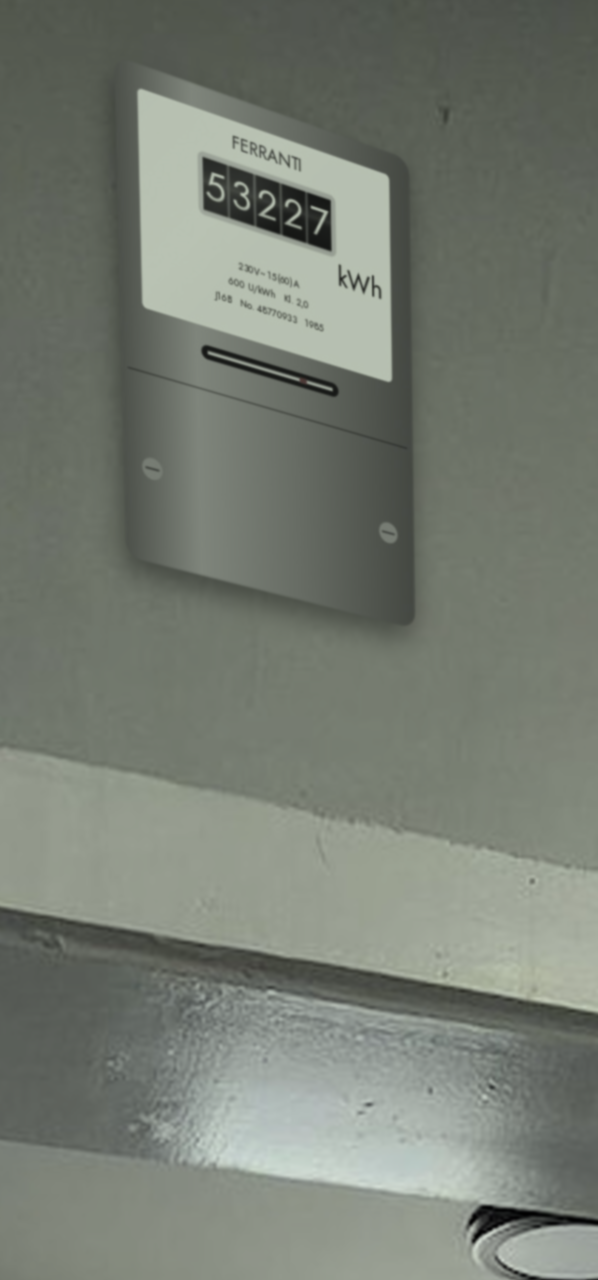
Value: value=53227 unit=kWh
